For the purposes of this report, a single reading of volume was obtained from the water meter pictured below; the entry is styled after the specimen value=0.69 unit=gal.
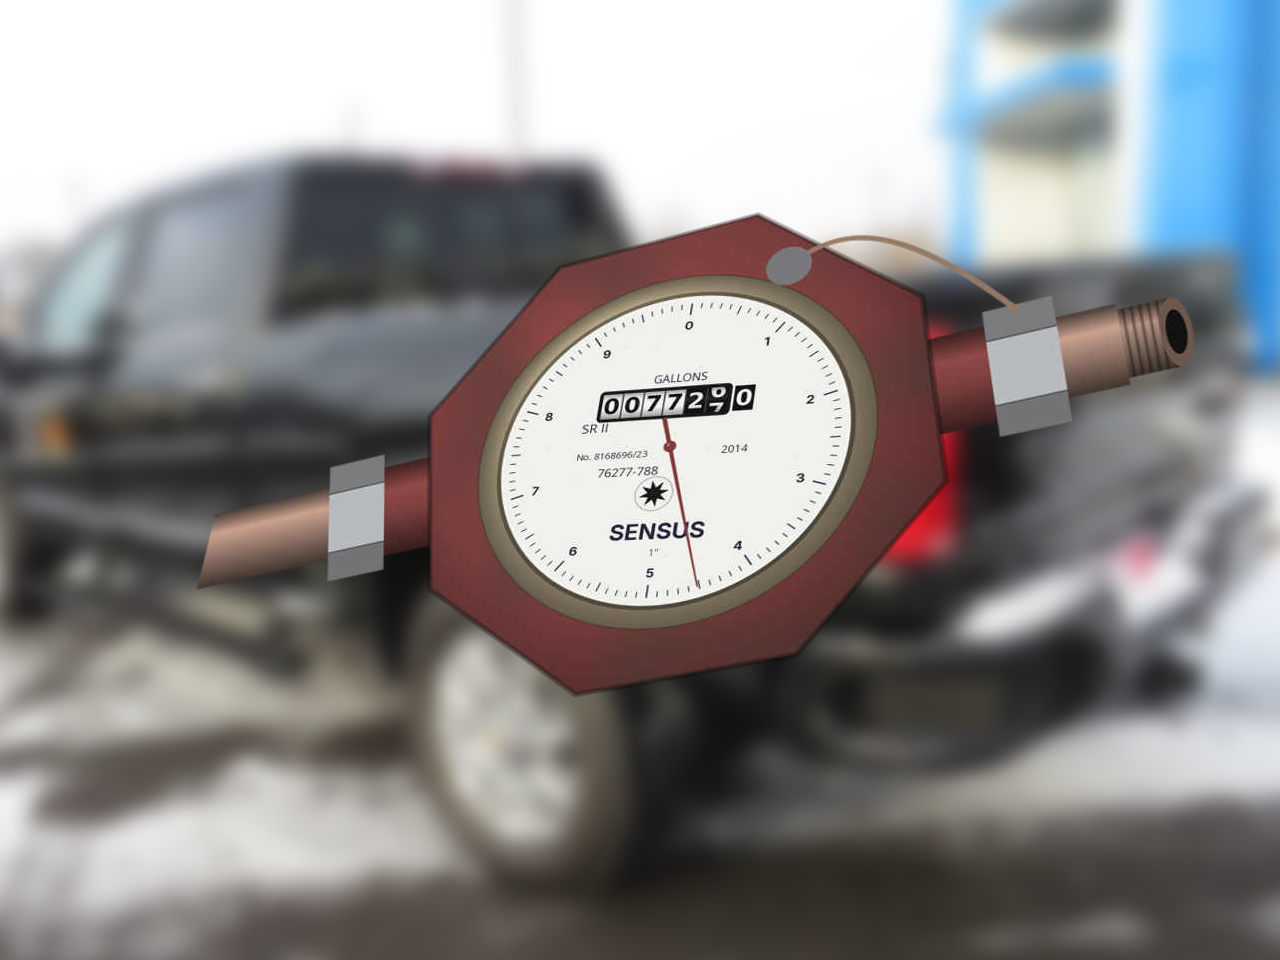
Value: value=77264.5 unit=gal
